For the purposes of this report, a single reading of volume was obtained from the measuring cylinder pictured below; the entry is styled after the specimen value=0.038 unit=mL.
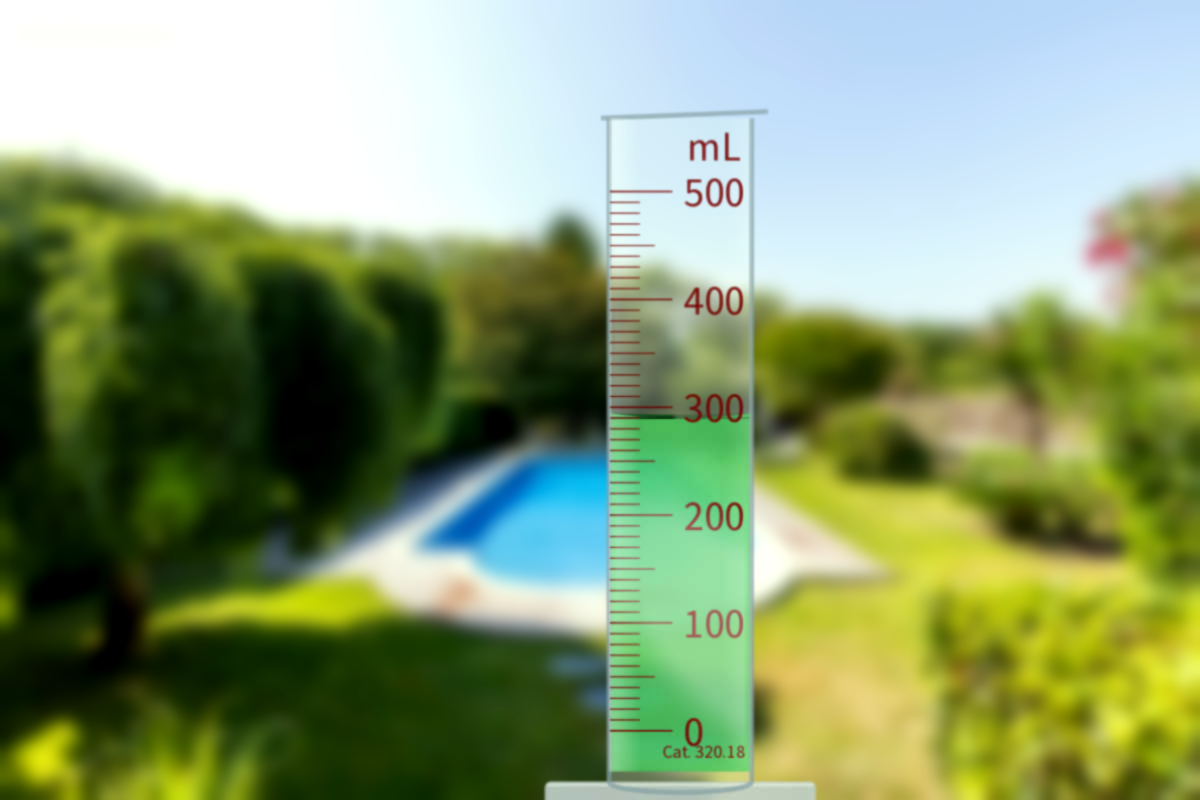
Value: value=290 unit=mL
